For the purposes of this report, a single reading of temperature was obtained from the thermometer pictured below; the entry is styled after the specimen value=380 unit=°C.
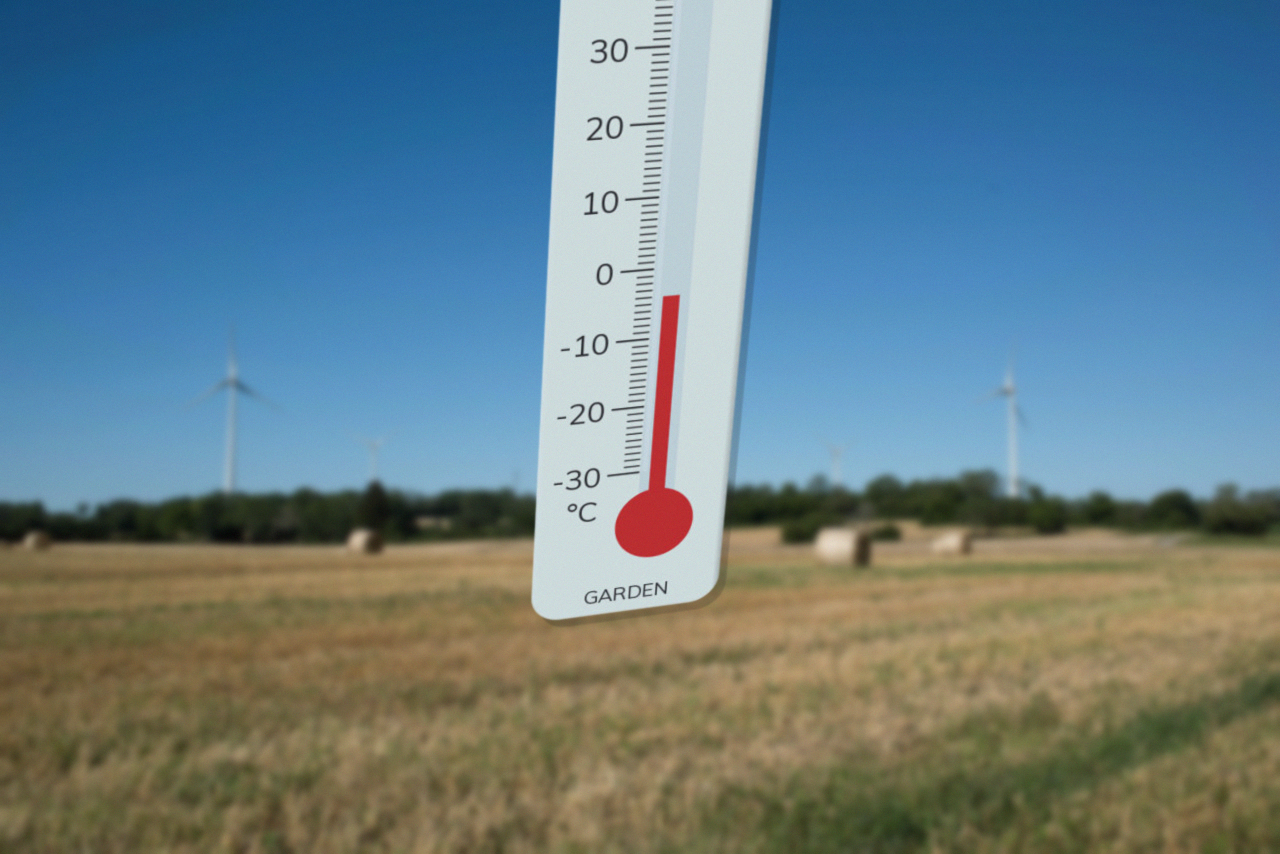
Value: value=-4 unit=°C
